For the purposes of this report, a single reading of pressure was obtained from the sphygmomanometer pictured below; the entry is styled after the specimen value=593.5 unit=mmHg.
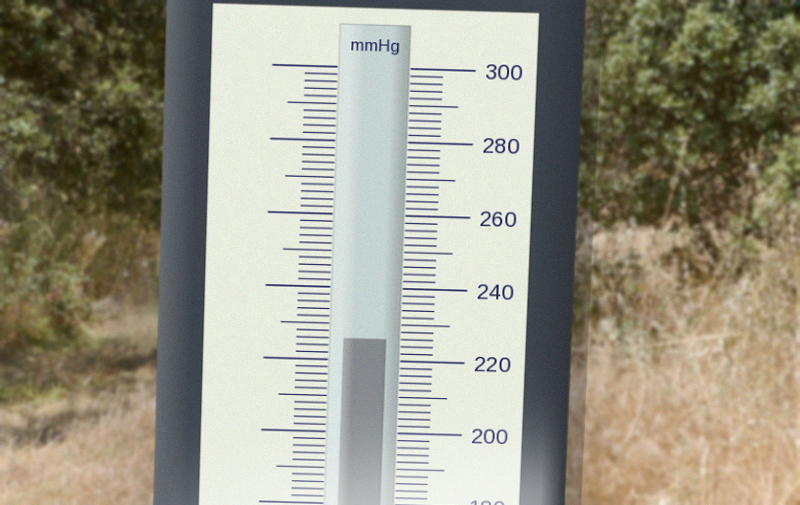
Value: value=226 unit=mmHg
